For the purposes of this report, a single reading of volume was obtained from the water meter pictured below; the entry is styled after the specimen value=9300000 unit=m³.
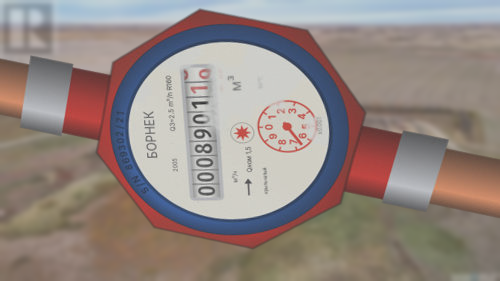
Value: value=8901.186 unit=m³
